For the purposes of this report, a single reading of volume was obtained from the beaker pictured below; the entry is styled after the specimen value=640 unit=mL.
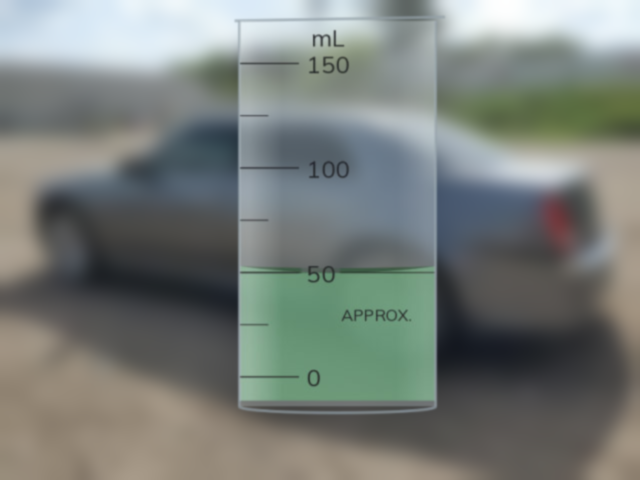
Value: value=50 unit=mL
